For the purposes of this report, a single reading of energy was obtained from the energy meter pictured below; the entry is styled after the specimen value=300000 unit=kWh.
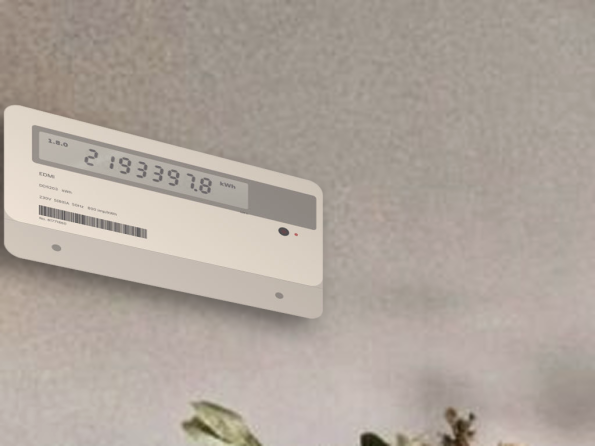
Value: value=2193397.8 unit=kWh
